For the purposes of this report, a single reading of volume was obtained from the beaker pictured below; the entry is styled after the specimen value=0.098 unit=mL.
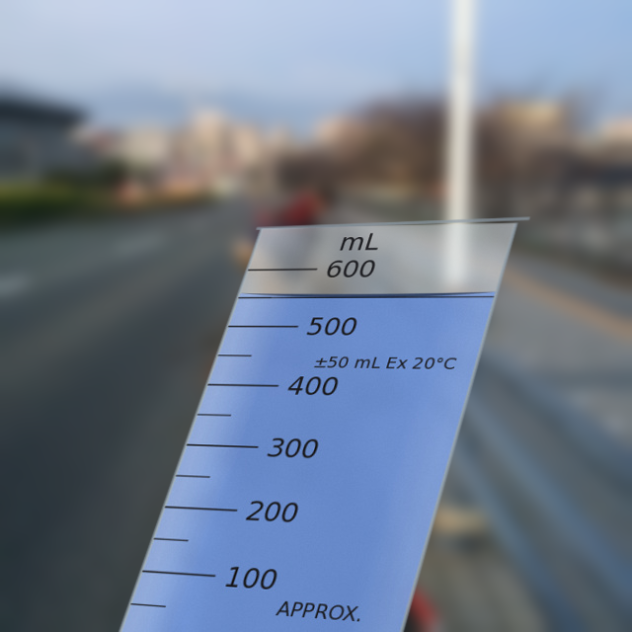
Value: value=550 unit=mL
